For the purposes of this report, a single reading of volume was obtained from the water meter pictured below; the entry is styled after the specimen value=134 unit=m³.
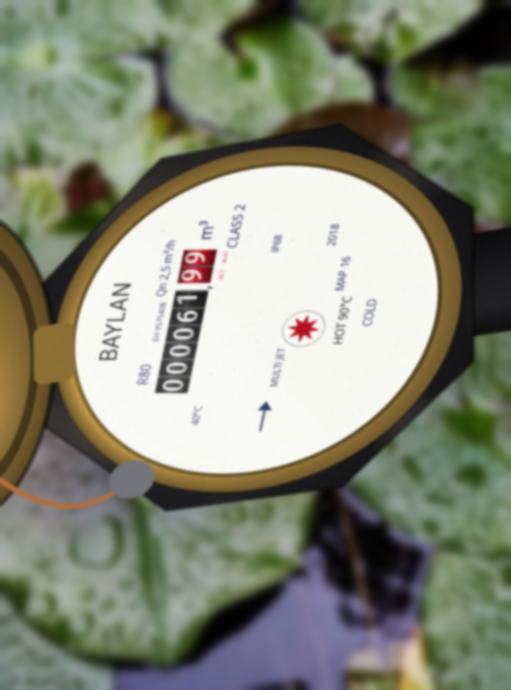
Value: value=61.99 unit=m³
